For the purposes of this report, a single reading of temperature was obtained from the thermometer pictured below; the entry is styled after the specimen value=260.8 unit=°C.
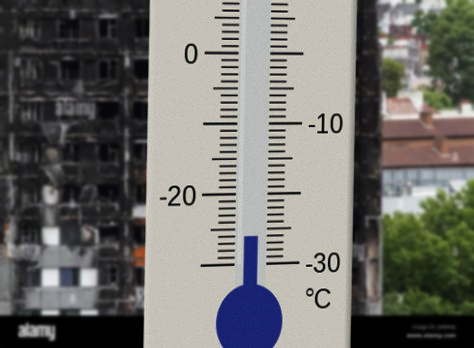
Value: value=-26 unit=°C
